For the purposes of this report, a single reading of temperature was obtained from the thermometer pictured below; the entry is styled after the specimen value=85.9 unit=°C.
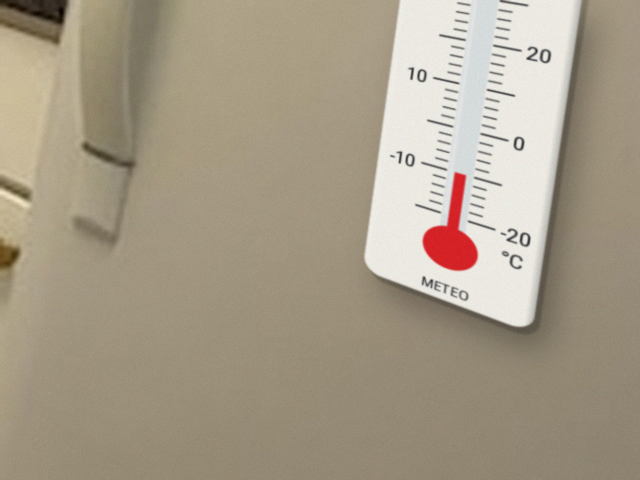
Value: value=-10 unit=°C
